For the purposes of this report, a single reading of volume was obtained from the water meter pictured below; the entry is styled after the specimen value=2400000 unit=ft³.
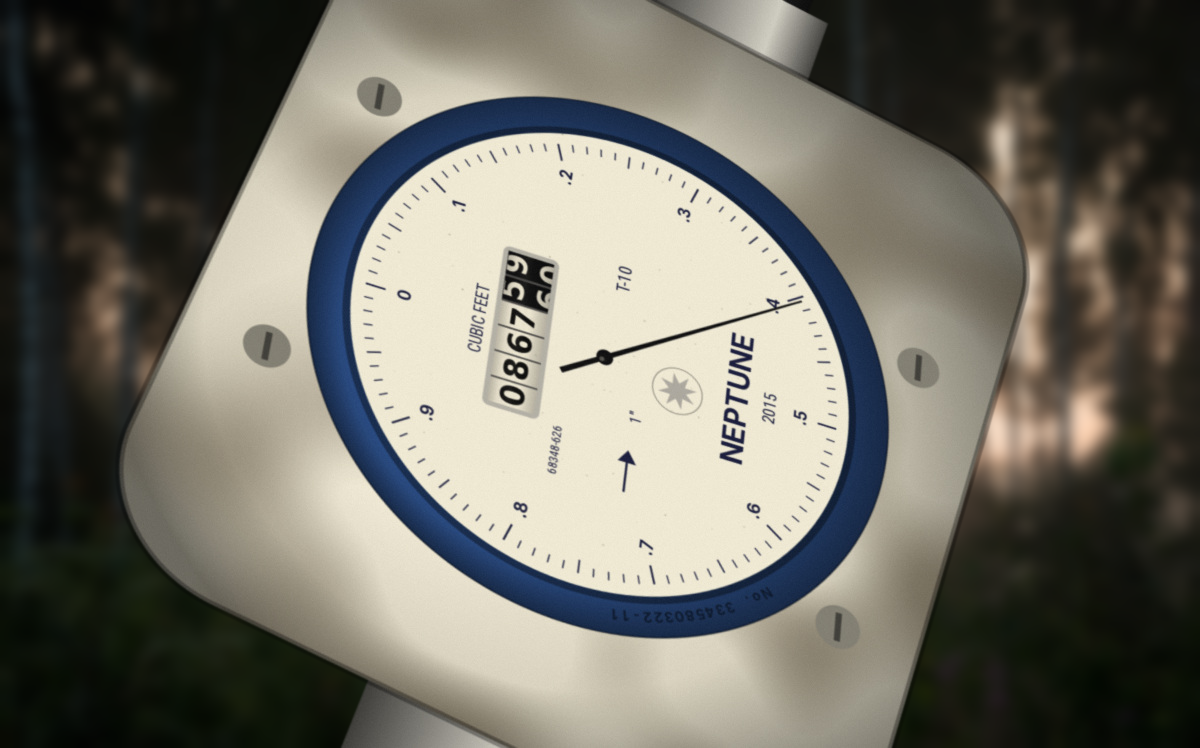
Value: value=86759.40 unit=ft³
